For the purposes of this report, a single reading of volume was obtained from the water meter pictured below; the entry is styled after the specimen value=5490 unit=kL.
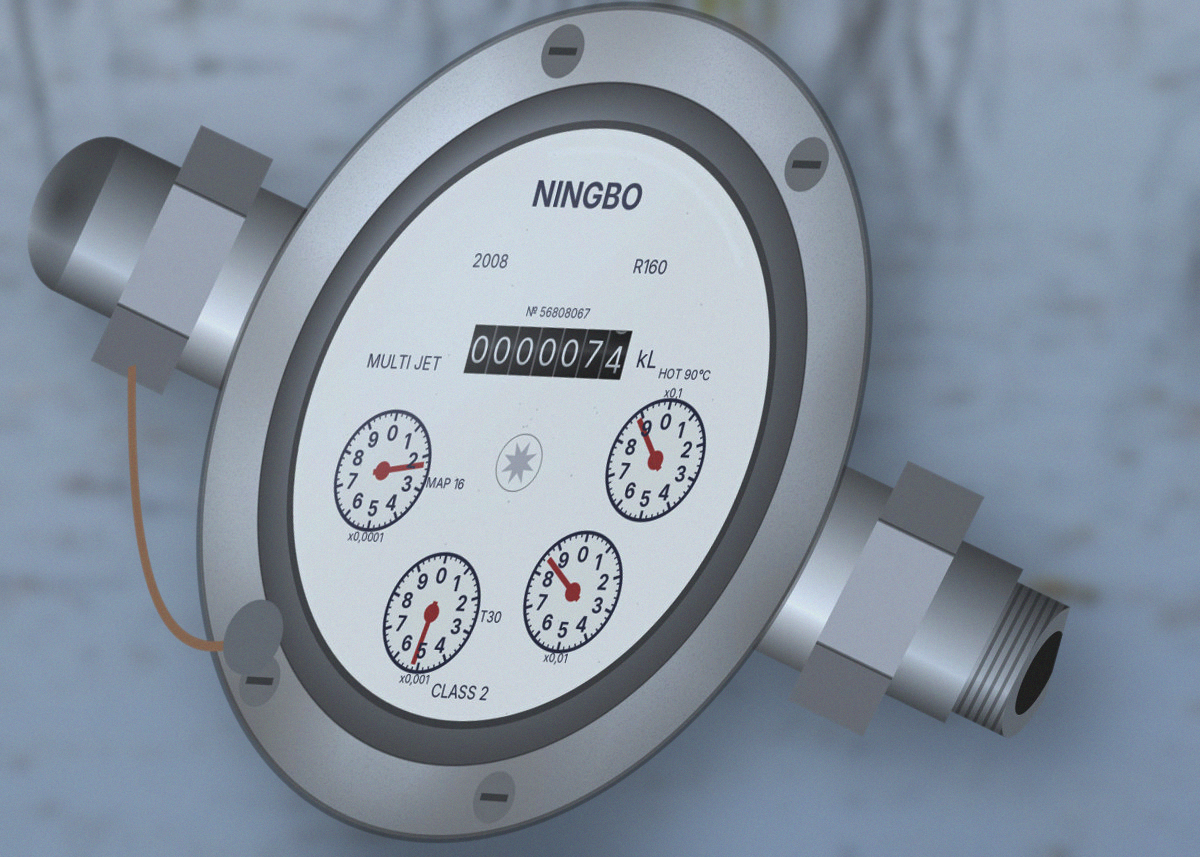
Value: value=73.8852 unit=kL
